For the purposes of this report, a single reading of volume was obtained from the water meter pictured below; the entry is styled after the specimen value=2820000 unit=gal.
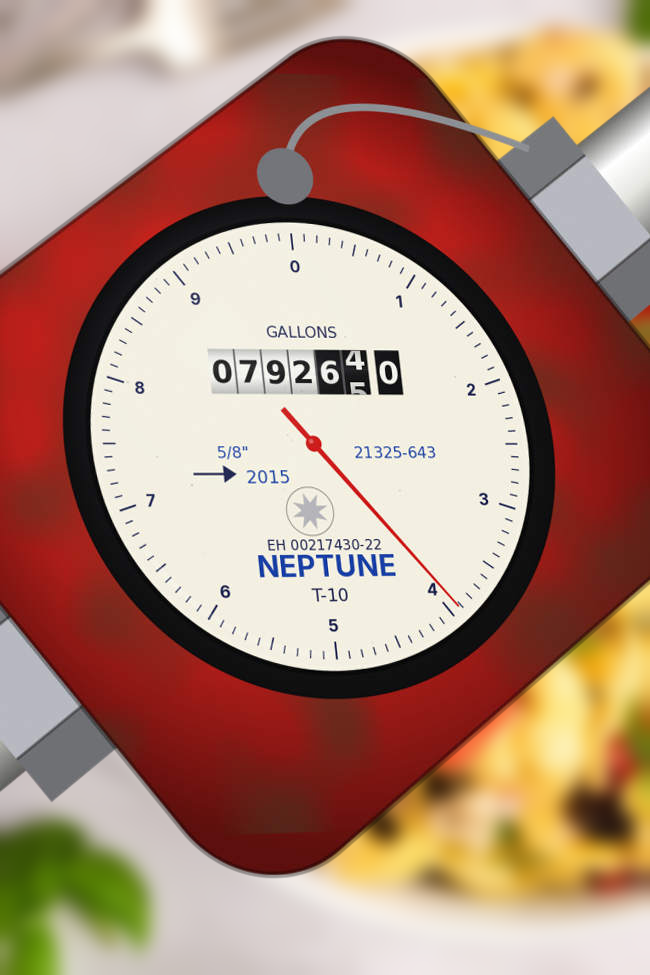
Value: value=792643.9 unit=gal
